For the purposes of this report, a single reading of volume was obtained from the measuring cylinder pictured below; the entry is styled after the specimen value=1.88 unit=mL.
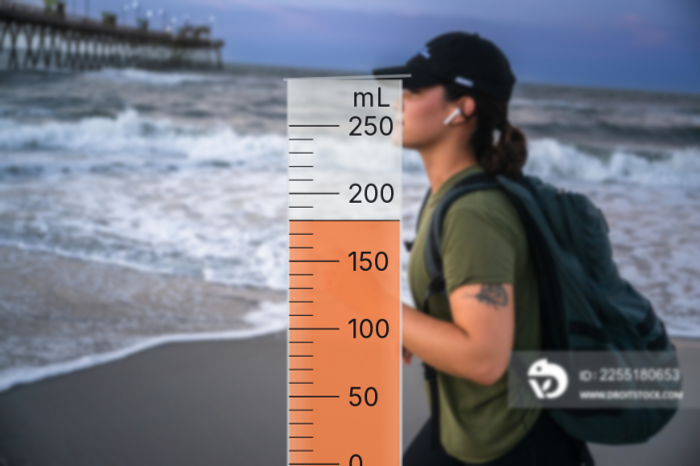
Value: value=180 unit=mL
